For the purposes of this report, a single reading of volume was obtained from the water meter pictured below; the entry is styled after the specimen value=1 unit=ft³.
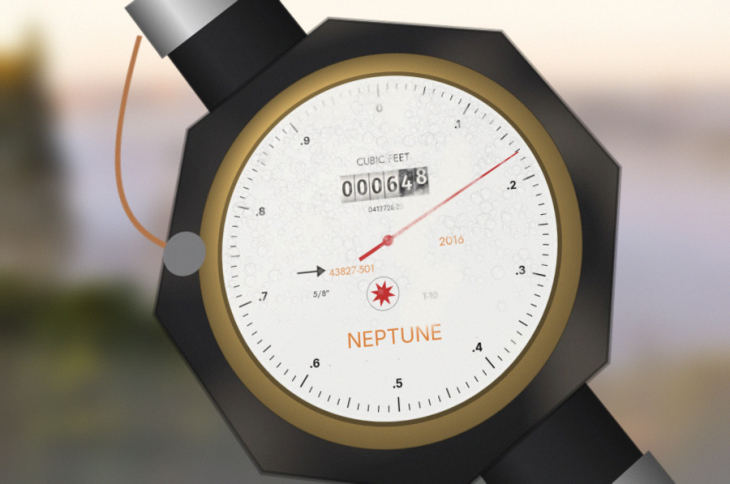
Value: value=648.17 unit=ft³
